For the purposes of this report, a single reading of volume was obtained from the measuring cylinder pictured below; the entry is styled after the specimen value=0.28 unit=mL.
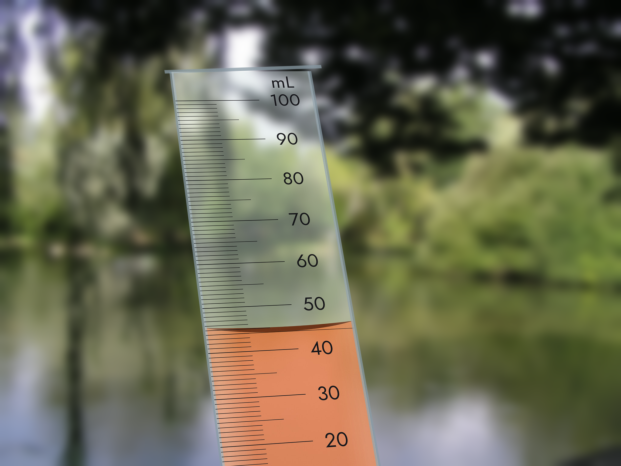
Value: value=44 unit=mL
